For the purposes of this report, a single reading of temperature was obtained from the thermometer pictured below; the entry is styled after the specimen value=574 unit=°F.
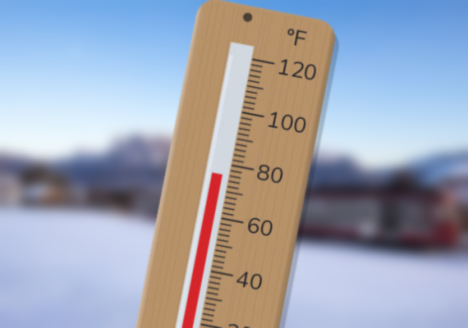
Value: value=76 unit=°F
